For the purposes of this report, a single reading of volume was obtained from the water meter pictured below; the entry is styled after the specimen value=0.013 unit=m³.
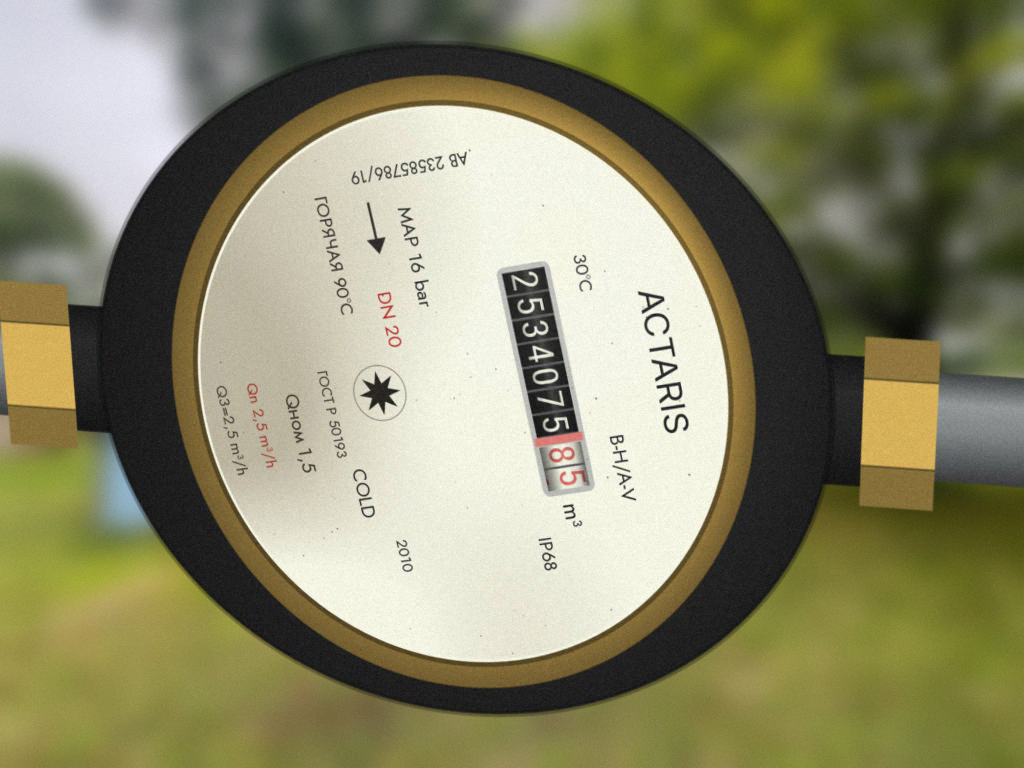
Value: value=2534075.85 unit=m³
